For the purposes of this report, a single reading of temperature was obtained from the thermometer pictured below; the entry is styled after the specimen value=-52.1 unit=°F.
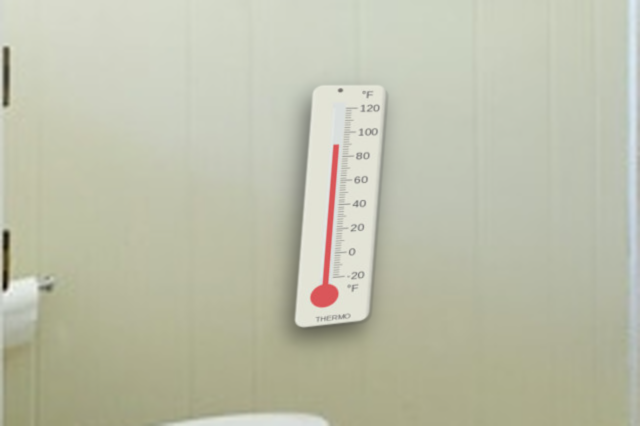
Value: value=90 unit=°F
